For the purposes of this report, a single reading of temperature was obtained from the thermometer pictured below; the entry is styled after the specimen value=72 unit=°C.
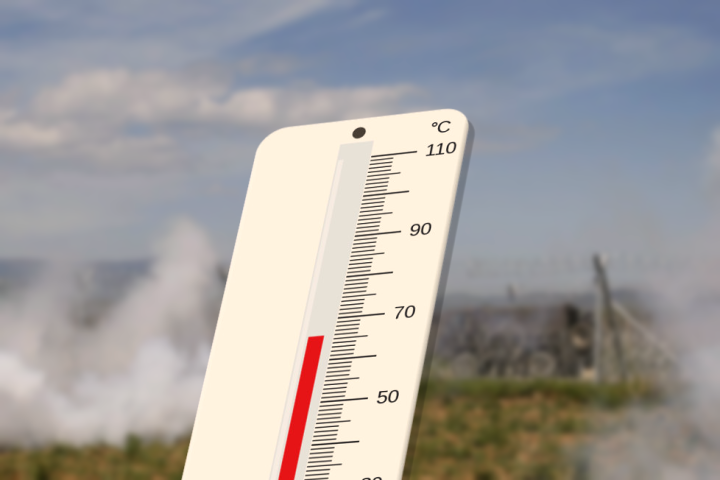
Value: value=66 unit=°C
